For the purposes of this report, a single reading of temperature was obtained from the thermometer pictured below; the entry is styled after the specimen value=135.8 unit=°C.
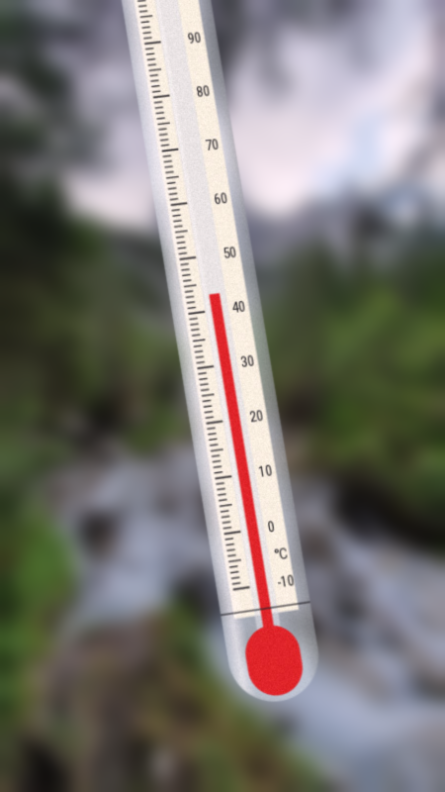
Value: value=43 unit=°C
